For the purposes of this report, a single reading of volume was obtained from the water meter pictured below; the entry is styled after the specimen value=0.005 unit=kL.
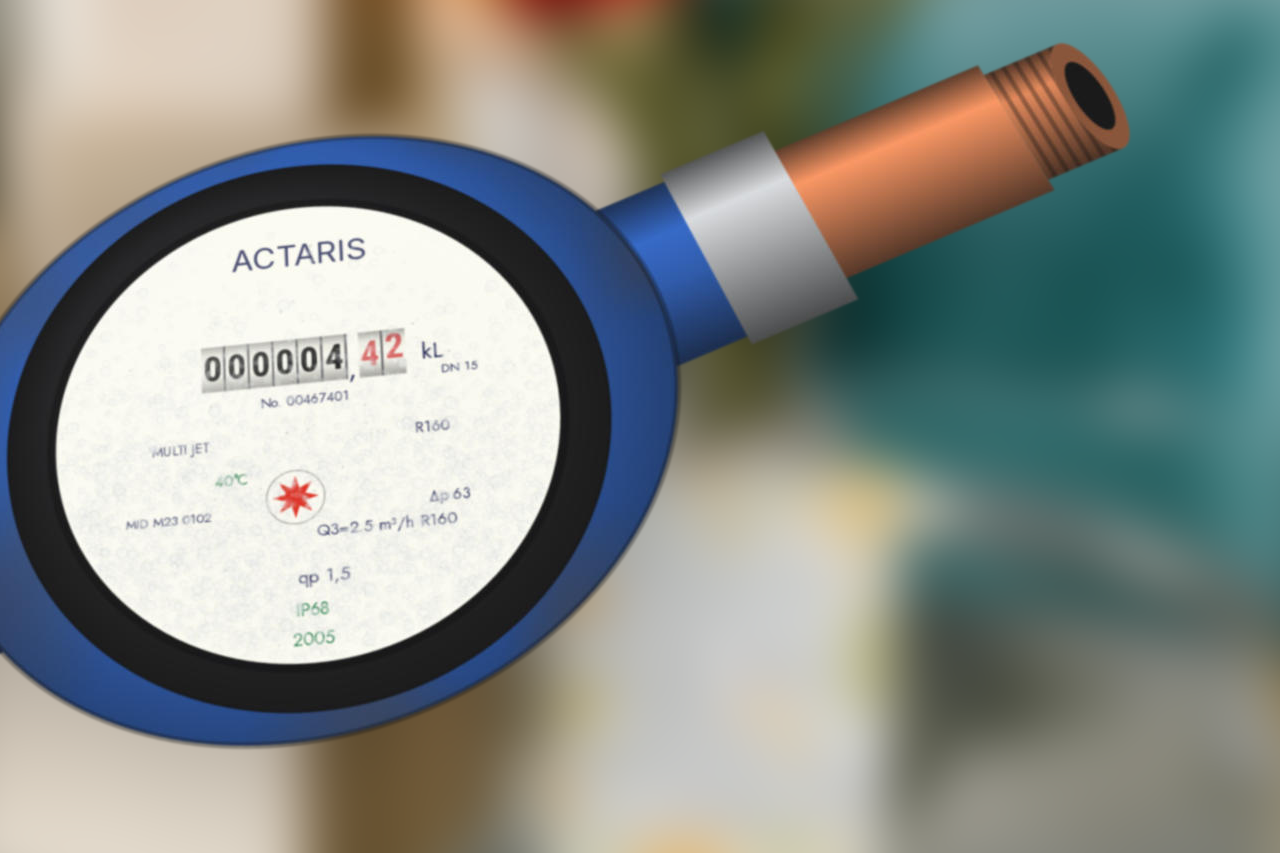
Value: value=4.42 unit=kL
